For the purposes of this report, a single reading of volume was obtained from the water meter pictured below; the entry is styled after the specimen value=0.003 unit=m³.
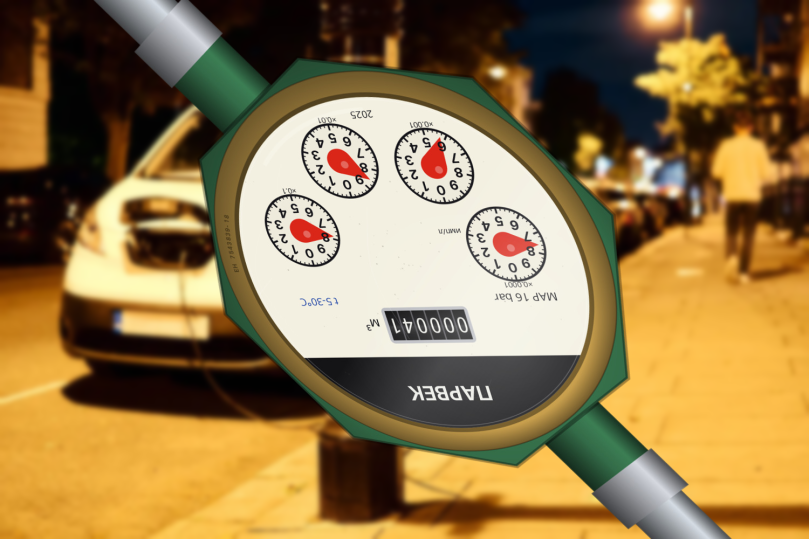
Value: value=41.7857 unit=m³
